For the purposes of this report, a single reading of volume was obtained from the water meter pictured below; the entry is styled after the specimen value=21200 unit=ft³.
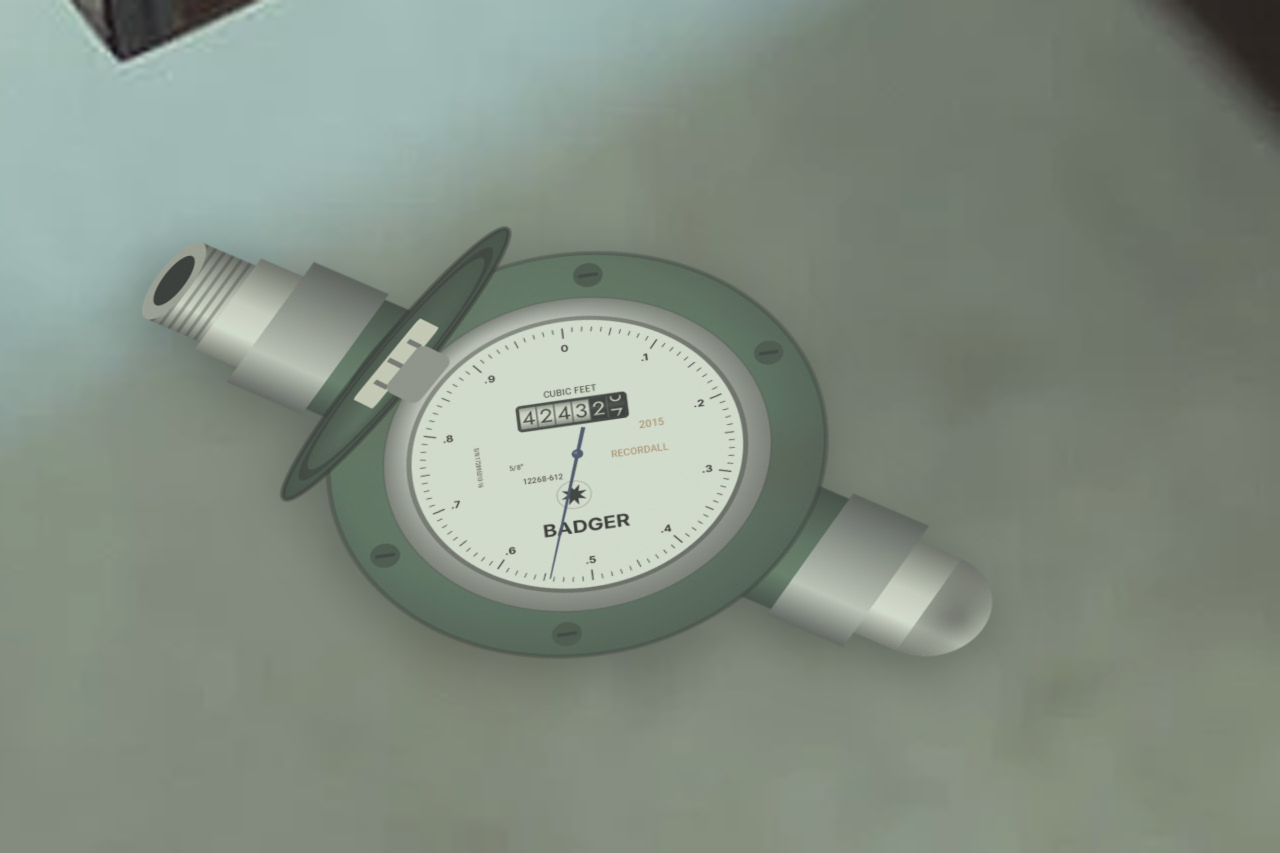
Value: value=424326.54 unit=ft³
